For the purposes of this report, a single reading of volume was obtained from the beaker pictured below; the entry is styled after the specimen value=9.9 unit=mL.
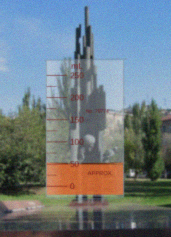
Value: value=50 unit=mL
